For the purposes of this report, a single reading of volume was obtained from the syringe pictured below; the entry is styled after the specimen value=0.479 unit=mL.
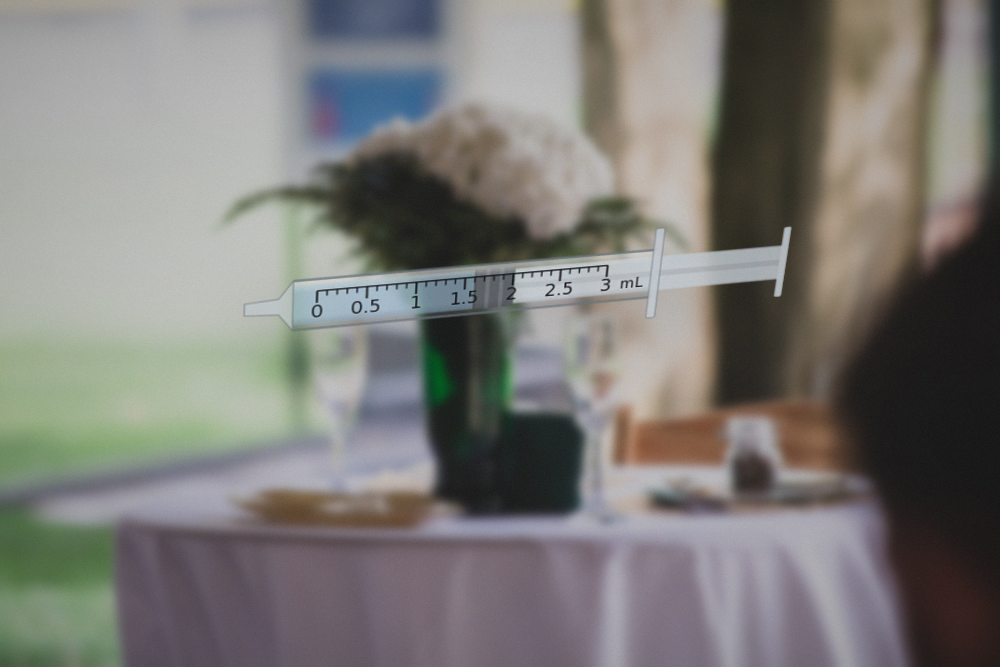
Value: value=1.6 unit=mL
